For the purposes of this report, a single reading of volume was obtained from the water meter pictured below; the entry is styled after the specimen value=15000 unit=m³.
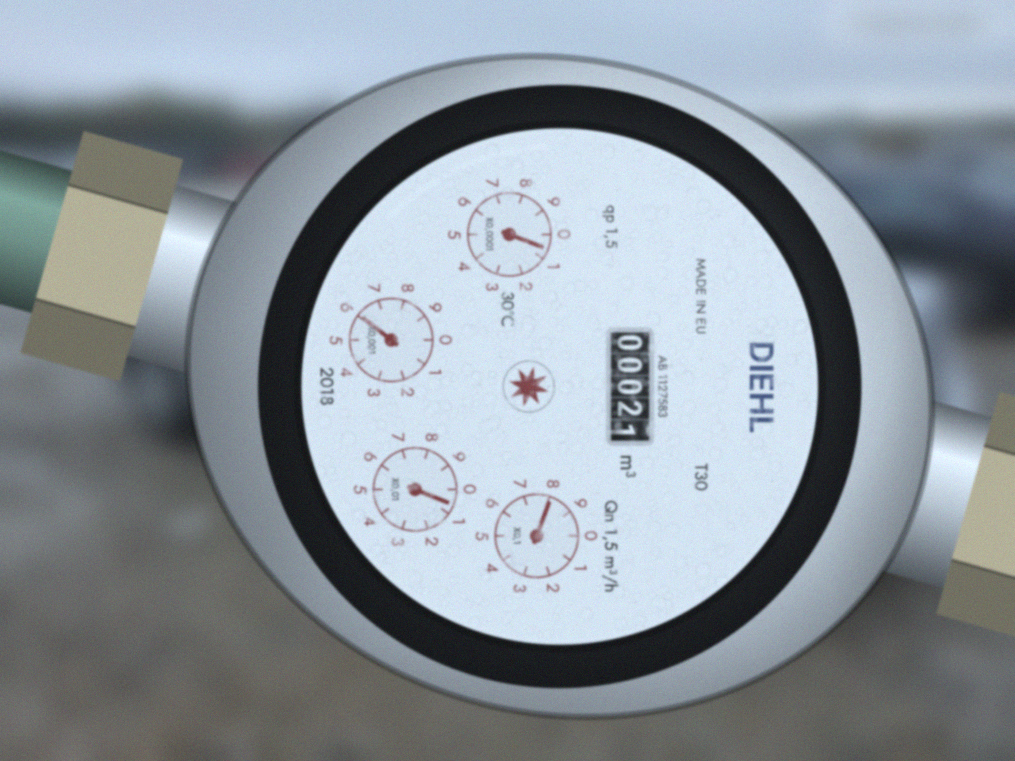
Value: value=20.8060 unit=m³
